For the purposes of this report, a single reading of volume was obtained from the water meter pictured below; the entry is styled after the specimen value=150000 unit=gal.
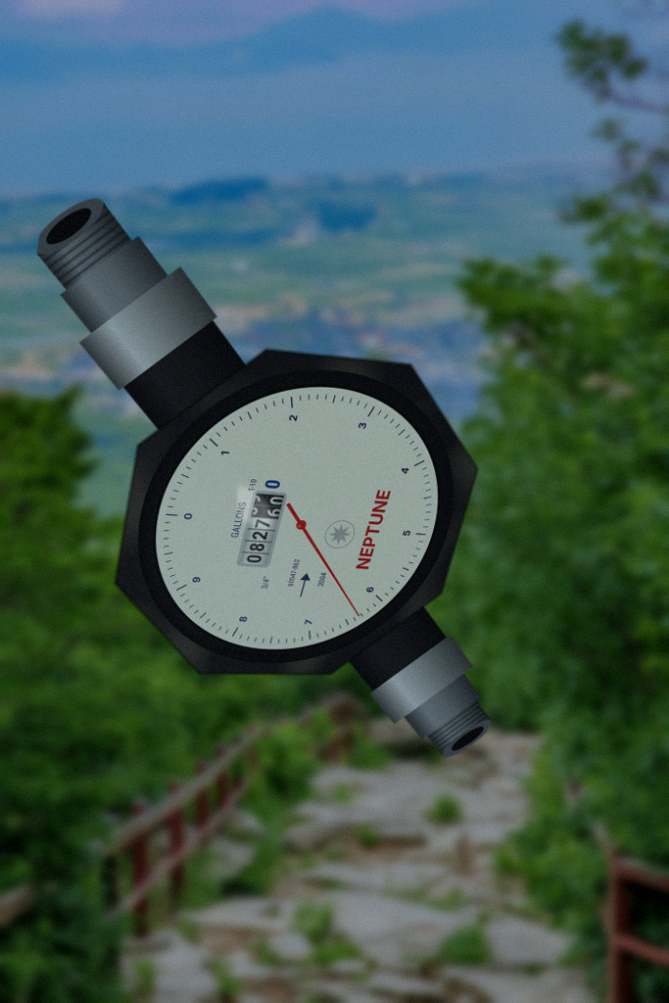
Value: value=827596.3 unit=gal
